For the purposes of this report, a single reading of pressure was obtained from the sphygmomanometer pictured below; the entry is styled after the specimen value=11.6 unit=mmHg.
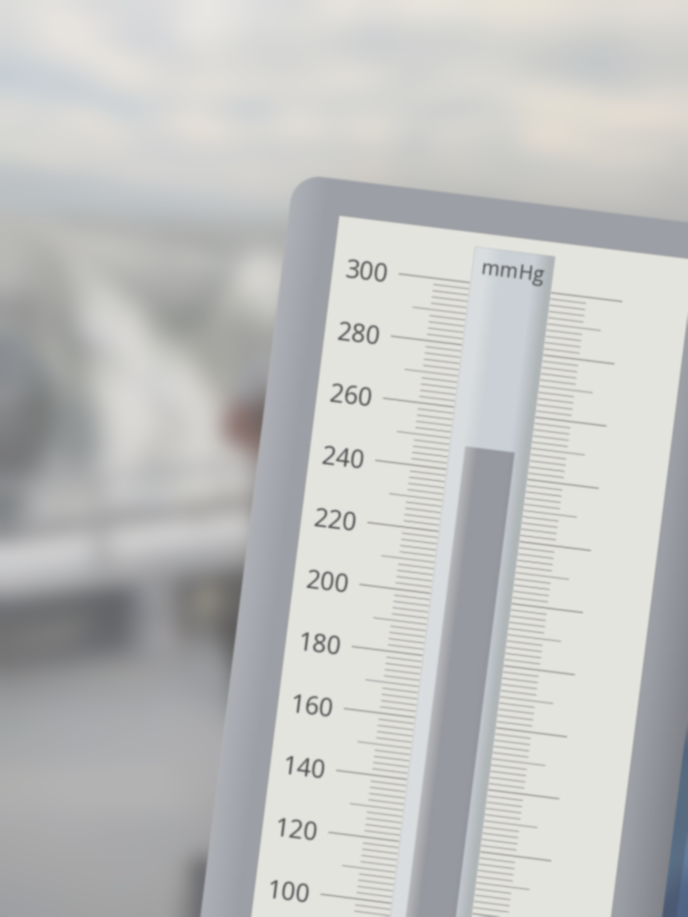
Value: value=248 unit=mmHg
